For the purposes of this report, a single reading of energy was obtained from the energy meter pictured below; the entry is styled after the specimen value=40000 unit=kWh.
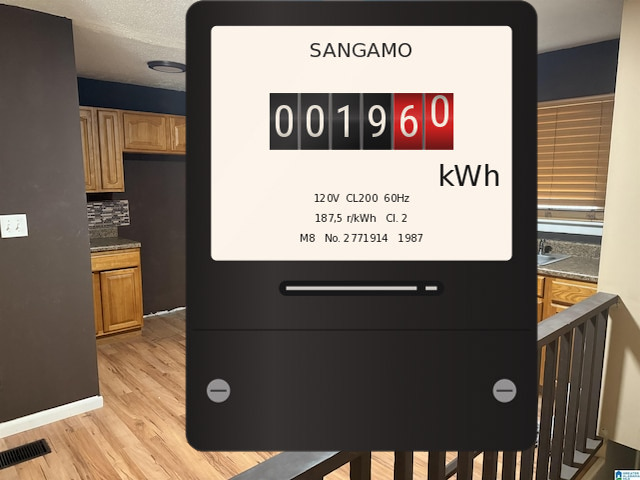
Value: value=19.60 unit=kWh
